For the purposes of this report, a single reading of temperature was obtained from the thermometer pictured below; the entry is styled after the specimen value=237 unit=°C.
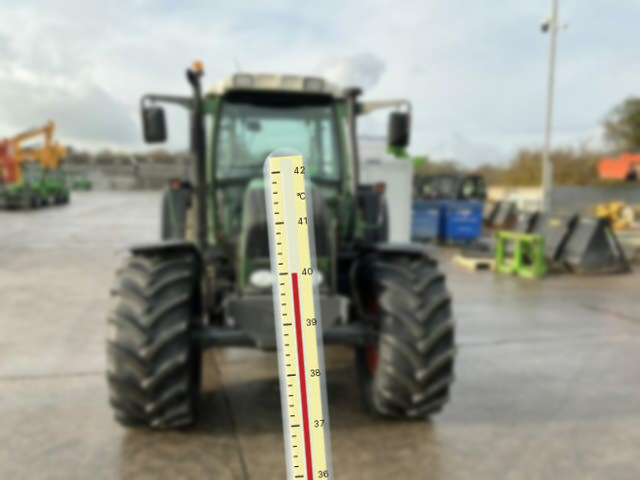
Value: value=40 unit=°C
